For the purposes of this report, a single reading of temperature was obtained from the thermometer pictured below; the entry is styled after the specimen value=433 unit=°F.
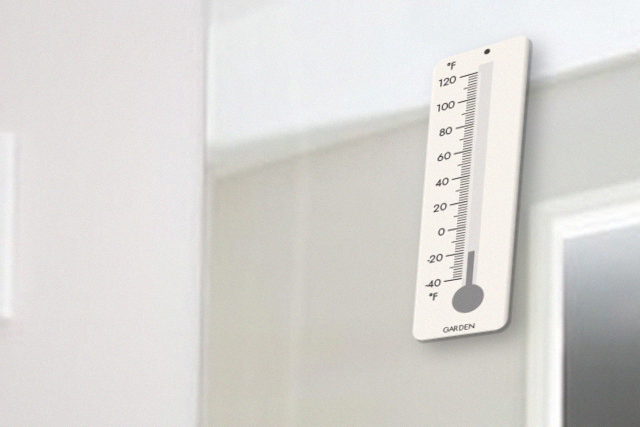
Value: value=-20 unit=°F
